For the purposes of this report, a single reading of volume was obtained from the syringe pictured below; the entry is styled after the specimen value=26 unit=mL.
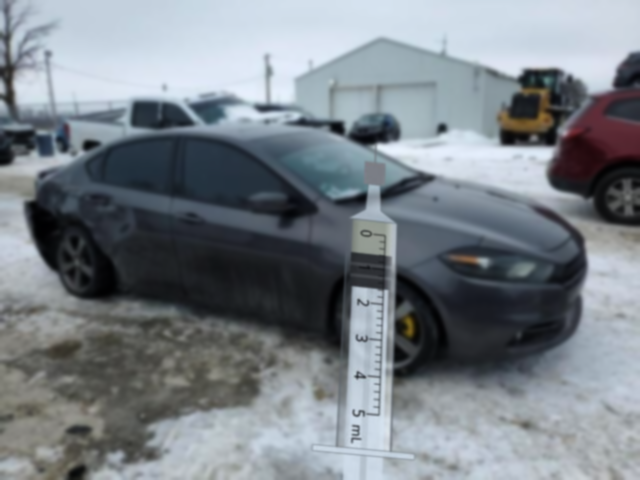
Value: value=0.6 unit=mL
